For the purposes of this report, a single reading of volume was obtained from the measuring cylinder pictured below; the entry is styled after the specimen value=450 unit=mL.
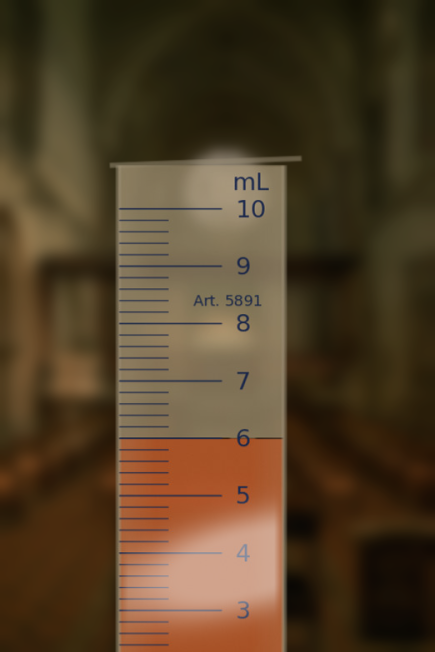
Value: value=6 unit=mL
